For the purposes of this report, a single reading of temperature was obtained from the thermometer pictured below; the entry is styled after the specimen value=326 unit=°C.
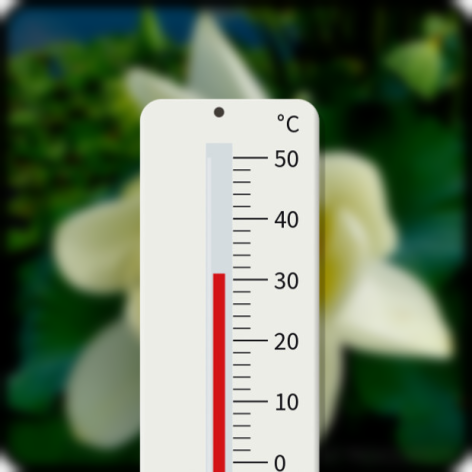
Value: value=31 unit=°C
